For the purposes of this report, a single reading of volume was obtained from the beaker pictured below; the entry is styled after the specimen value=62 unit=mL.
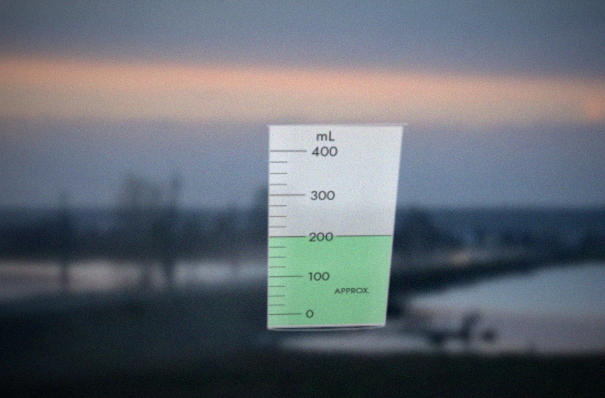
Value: value=200 unit=mL
